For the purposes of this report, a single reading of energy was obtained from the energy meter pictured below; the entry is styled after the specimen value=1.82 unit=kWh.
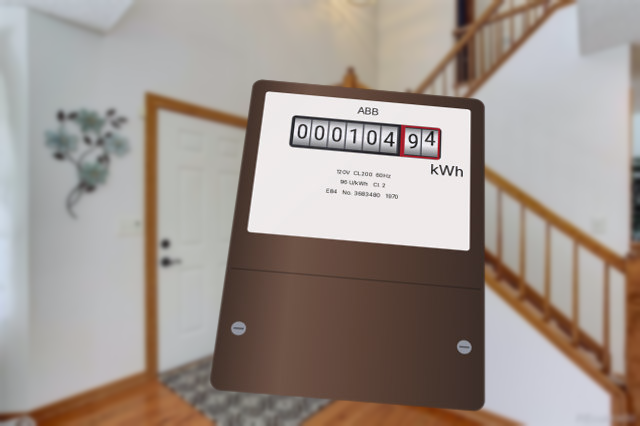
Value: value=104.94 unit=kWh
